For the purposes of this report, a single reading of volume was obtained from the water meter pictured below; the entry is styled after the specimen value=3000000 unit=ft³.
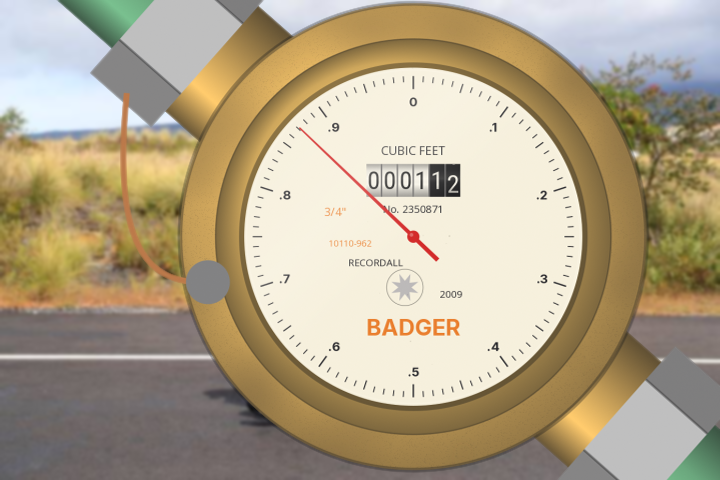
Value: value=111.87 unit=ft³
